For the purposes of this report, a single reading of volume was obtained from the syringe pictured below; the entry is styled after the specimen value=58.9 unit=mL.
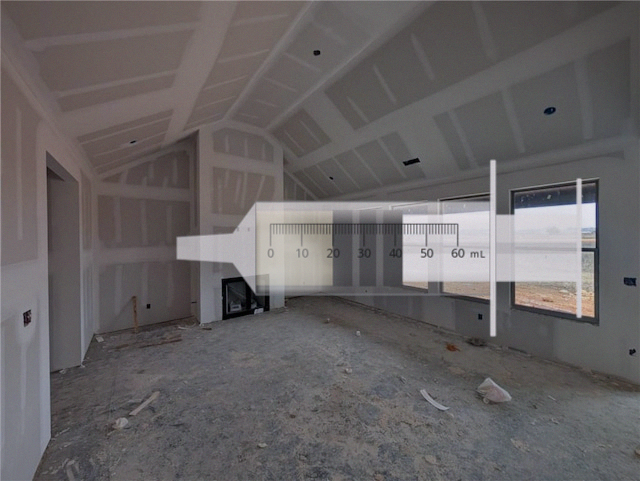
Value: value=20 unit=mL
